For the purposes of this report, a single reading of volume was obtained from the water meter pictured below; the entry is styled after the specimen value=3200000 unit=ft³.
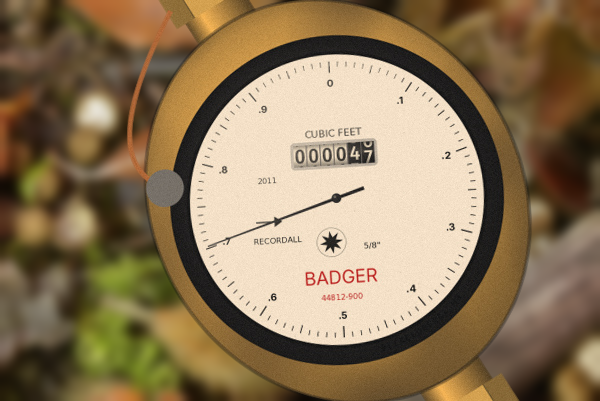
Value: value=46.70 unit=ft³
